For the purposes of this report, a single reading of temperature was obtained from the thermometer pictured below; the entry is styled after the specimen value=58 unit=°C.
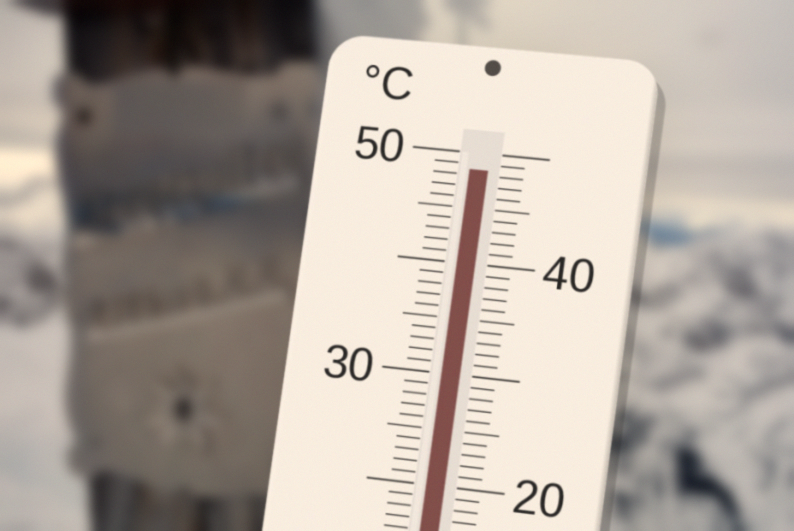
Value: value=48.5 unit=°C
